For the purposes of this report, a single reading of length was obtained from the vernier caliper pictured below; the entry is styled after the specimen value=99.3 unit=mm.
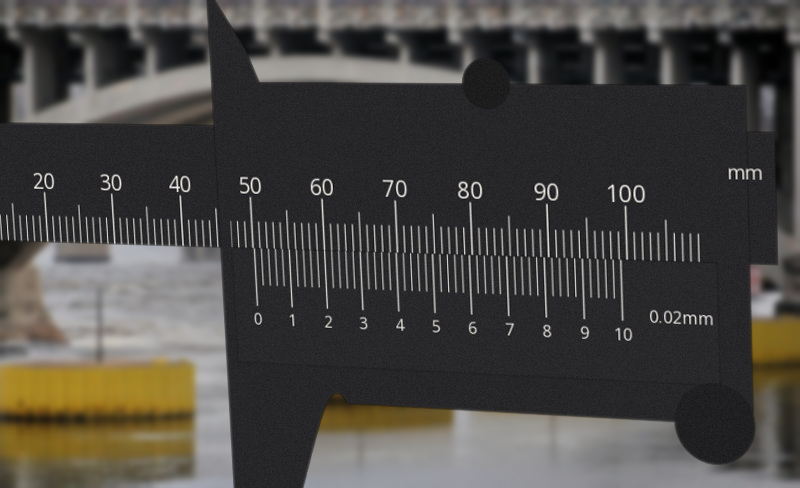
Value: value=50.2 unit=mm
